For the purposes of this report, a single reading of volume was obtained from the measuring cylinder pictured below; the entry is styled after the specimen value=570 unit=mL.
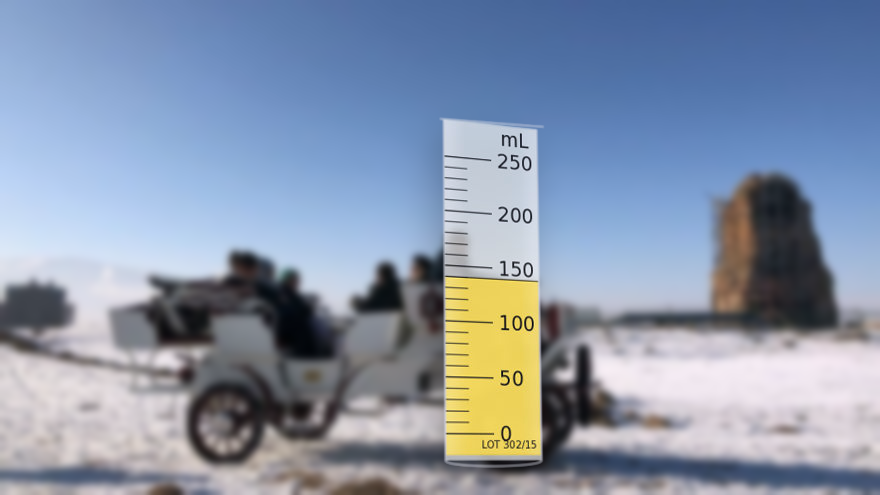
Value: value=140 unit=mL
